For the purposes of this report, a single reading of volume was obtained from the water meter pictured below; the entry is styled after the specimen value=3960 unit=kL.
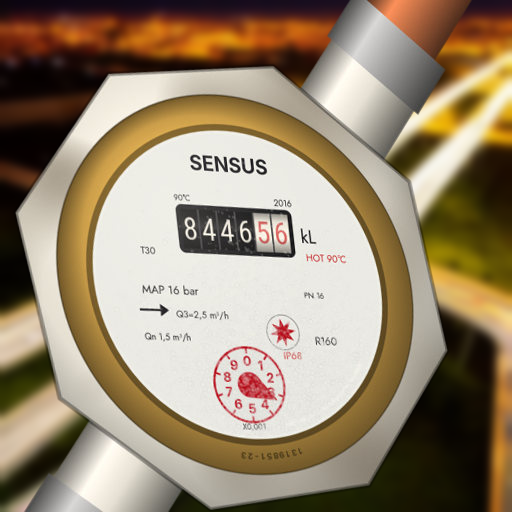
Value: value=8446.563 unit=kL
